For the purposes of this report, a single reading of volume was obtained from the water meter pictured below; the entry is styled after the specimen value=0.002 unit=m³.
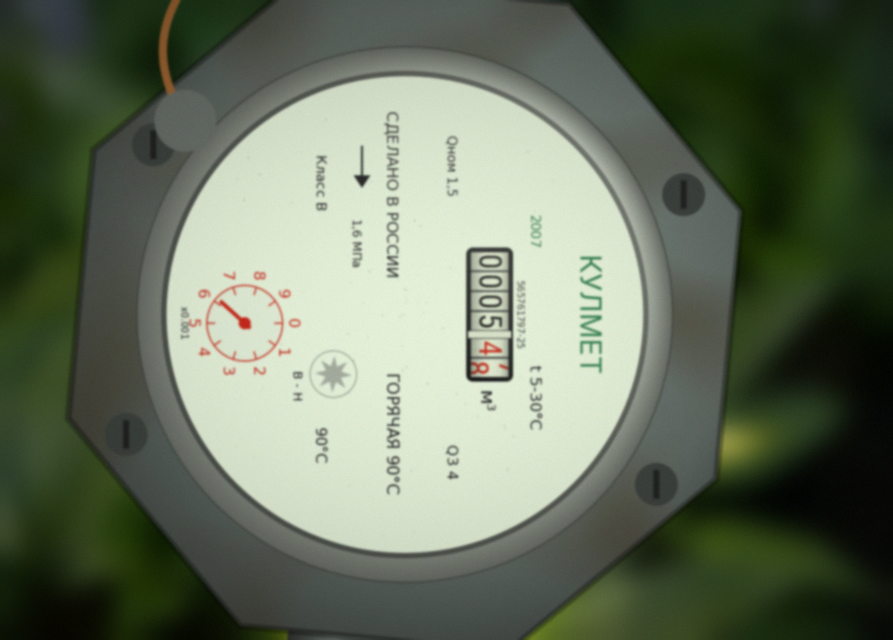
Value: value=5.476 unit=m³
